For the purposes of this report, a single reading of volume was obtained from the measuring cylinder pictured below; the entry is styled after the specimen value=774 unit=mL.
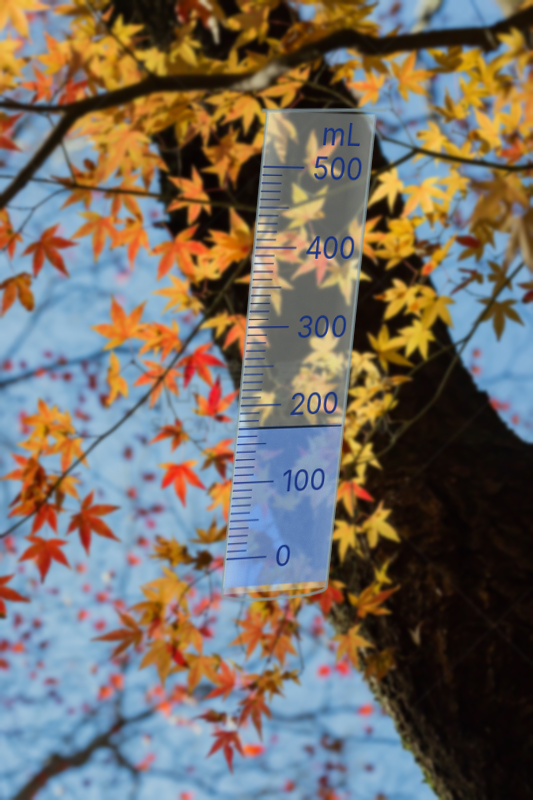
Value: value=170 unit=mL
